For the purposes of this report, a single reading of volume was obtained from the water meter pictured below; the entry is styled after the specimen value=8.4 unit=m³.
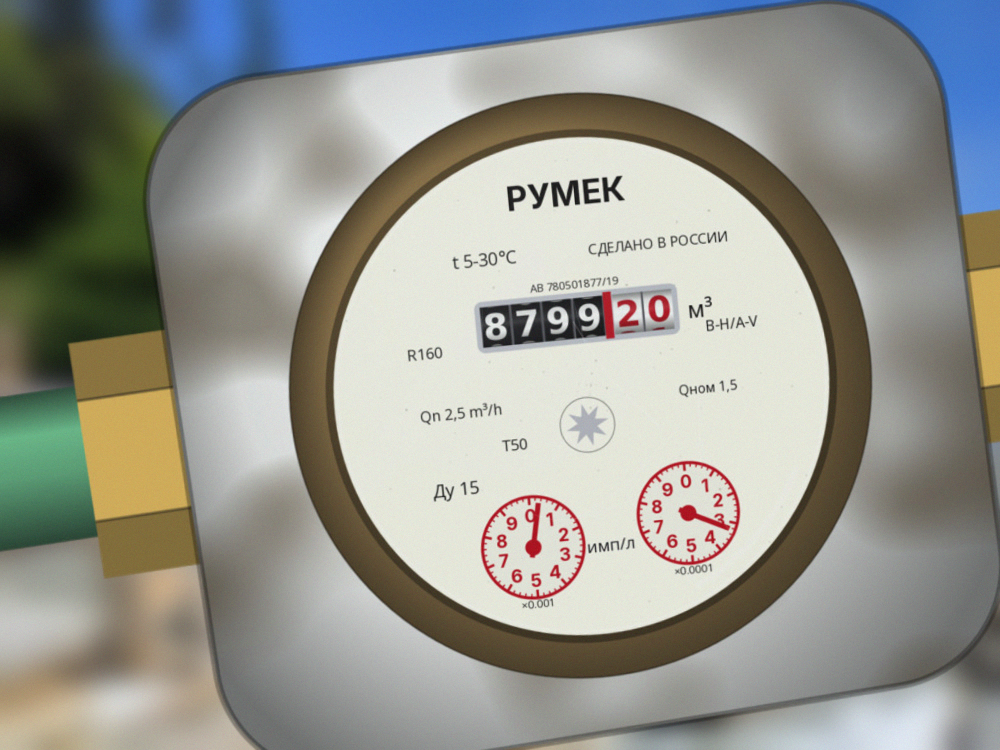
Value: value=8799.2003 unit=m³
